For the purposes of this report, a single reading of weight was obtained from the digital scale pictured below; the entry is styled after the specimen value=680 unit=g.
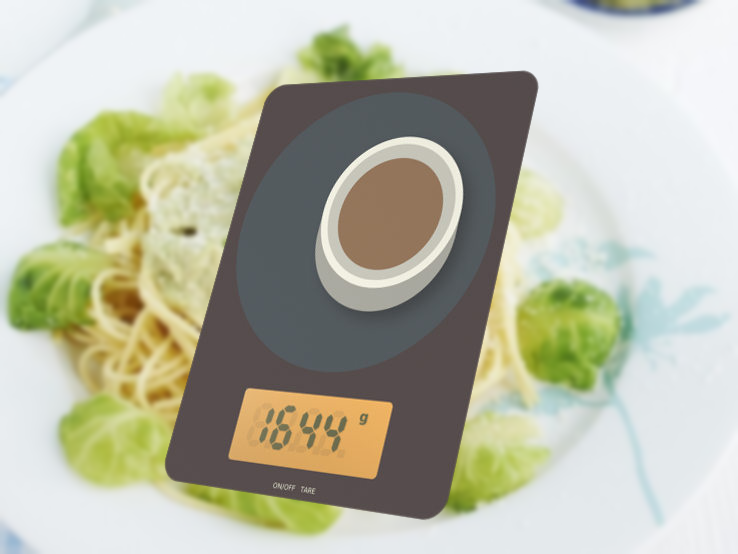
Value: value=1644 unit=g
